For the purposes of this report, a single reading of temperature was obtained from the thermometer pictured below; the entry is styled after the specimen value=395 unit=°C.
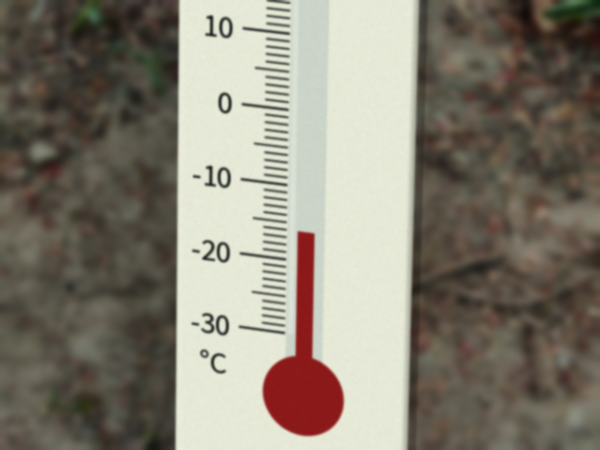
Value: value=-16 unit=°C
